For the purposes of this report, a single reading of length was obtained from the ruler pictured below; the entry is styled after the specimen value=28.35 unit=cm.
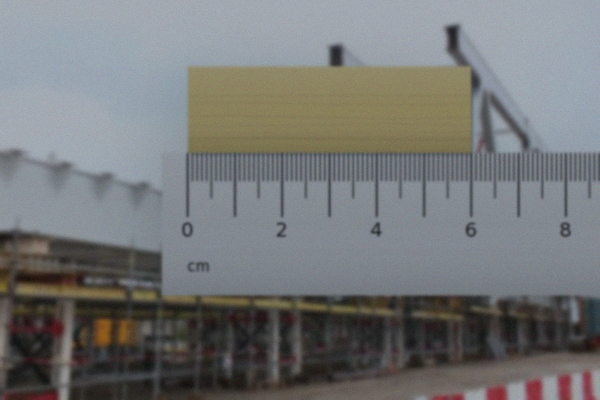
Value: value=6 unit=cm
